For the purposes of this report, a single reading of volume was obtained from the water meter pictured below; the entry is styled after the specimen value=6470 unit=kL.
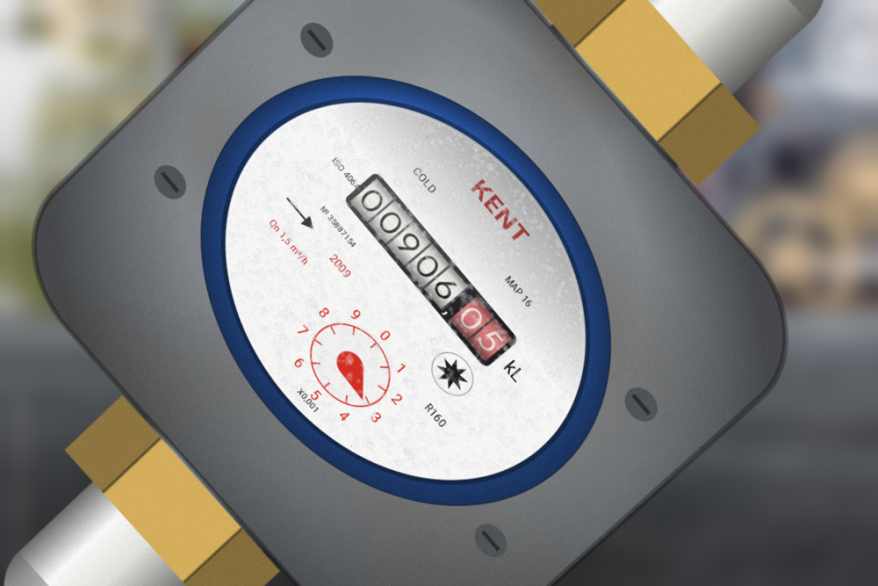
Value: value=906.053 unit=kL
